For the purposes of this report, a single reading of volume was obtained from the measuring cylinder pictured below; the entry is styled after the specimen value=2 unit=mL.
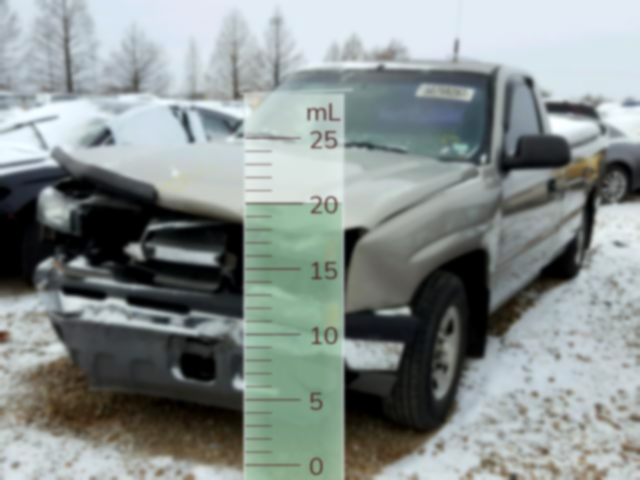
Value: value=20 unit=mL
